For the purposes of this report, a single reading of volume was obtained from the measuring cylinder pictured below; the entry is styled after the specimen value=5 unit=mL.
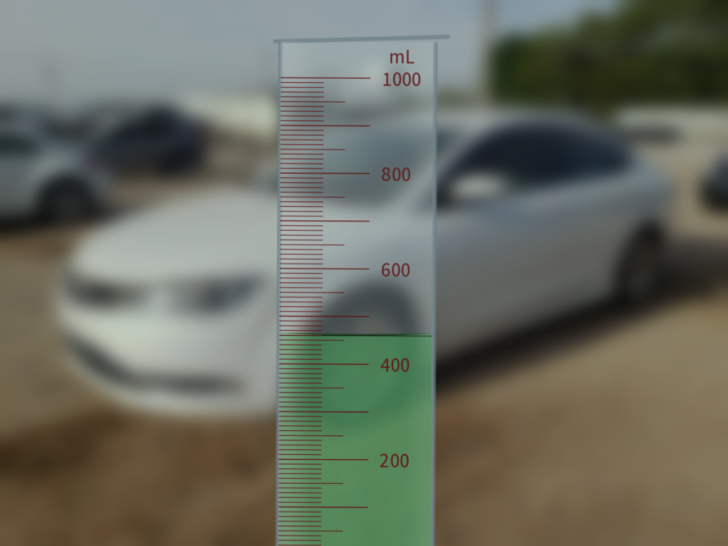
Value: value=460 unit=mL
